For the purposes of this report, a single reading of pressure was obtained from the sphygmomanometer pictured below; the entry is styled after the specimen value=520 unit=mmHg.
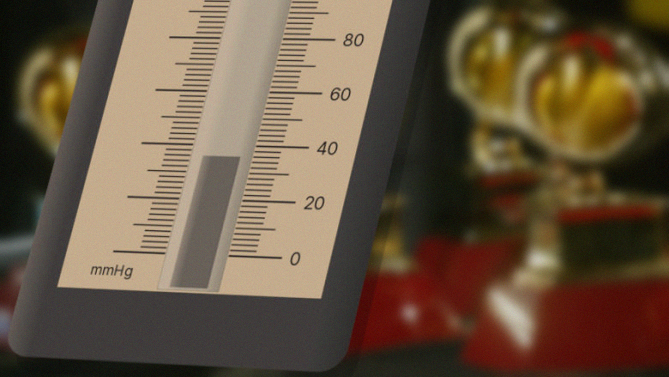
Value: value=36 unit=mmHg
